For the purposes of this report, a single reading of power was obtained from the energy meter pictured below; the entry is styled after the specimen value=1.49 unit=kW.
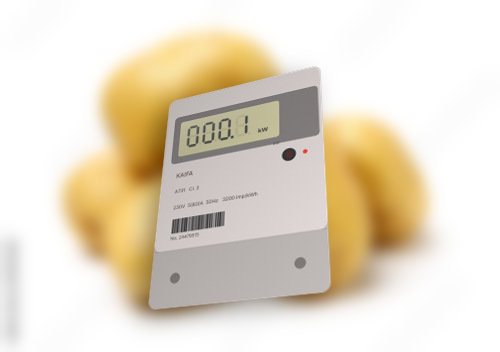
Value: value=0.1 unit=kW
